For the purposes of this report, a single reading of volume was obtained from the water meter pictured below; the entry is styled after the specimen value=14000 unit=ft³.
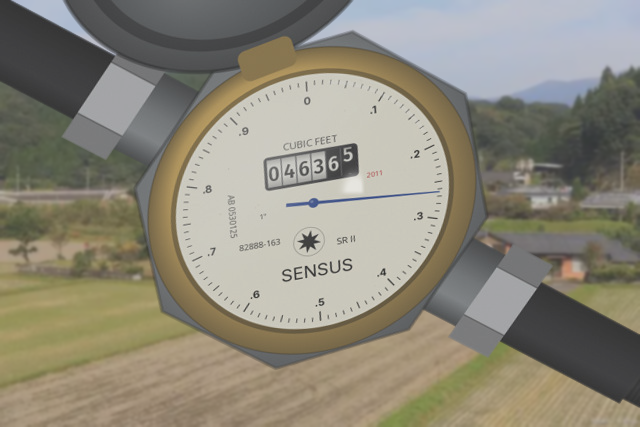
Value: value=46365.26 unit=ft³
